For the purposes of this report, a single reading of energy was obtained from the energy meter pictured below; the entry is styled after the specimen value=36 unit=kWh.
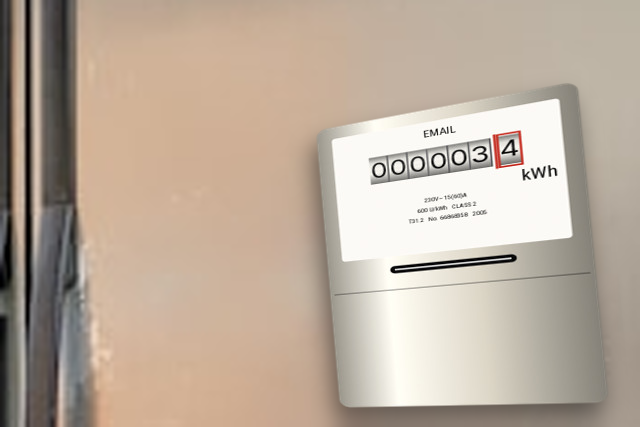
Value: value=3.4 unit=kWh
